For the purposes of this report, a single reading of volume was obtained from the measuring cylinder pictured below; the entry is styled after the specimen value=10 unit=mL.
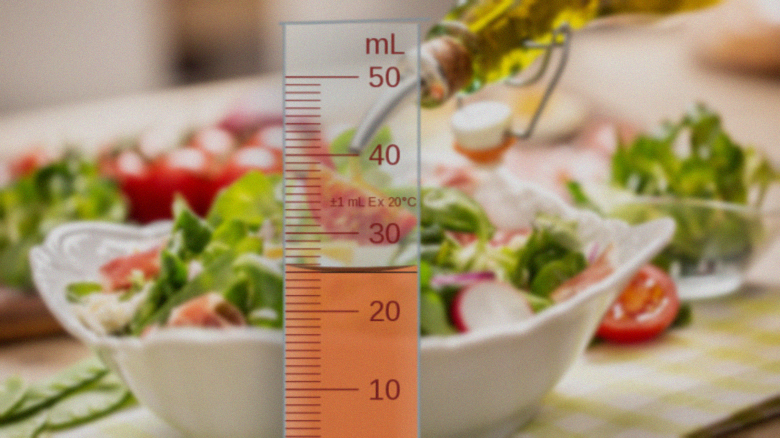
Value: value=25 unit=mL
